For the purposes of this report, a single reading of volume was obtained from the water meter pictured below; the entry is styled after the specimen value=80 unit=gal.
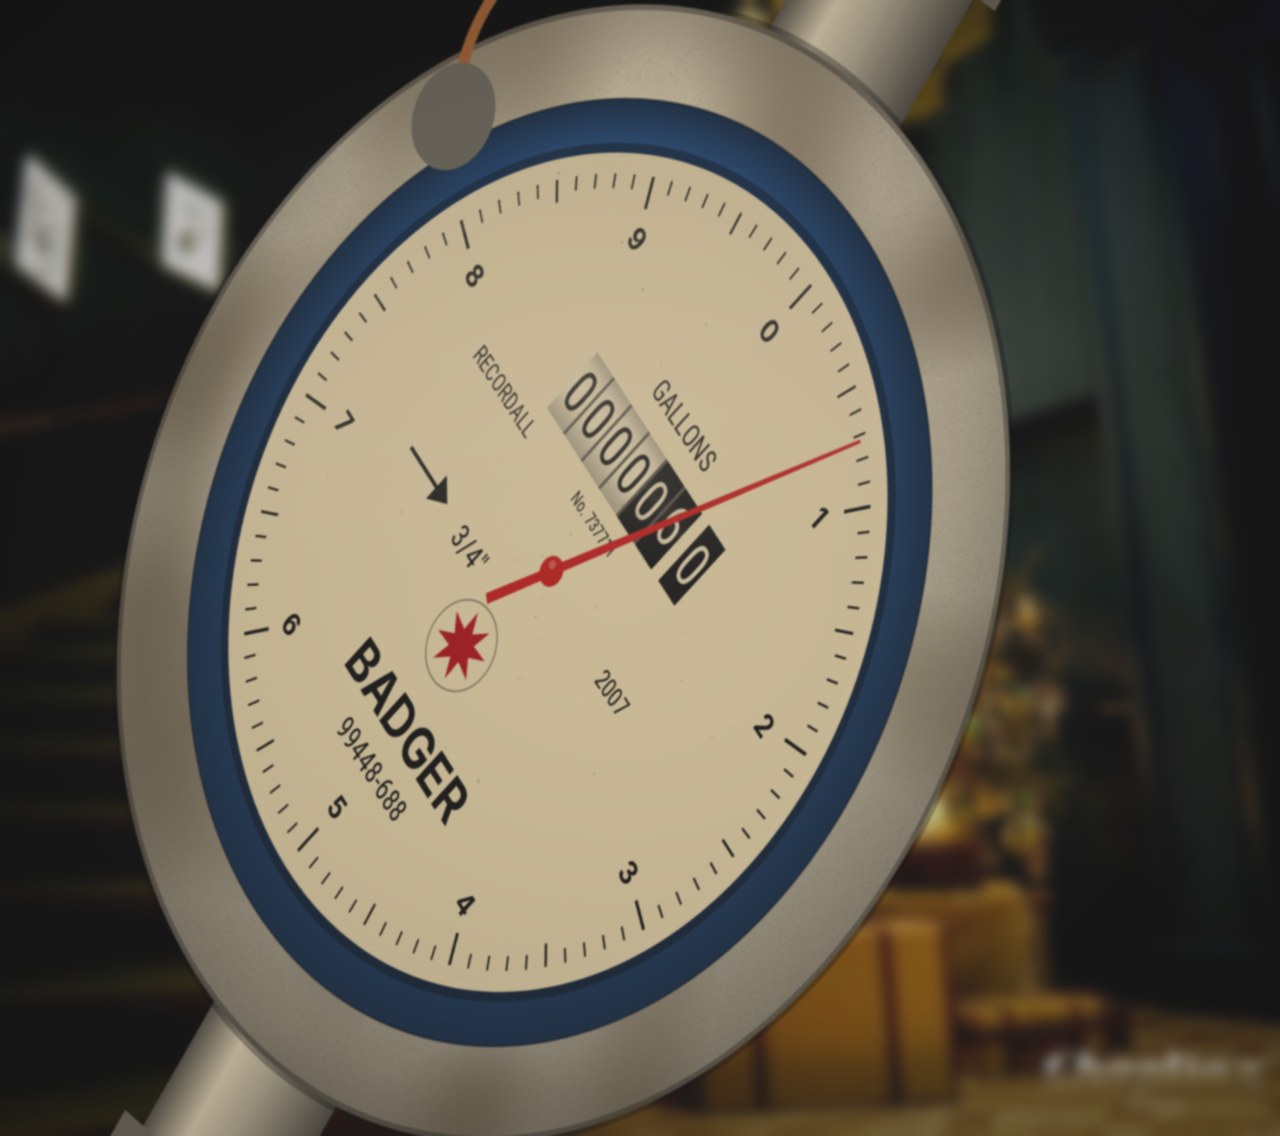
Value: value=60.7 unit=gal
